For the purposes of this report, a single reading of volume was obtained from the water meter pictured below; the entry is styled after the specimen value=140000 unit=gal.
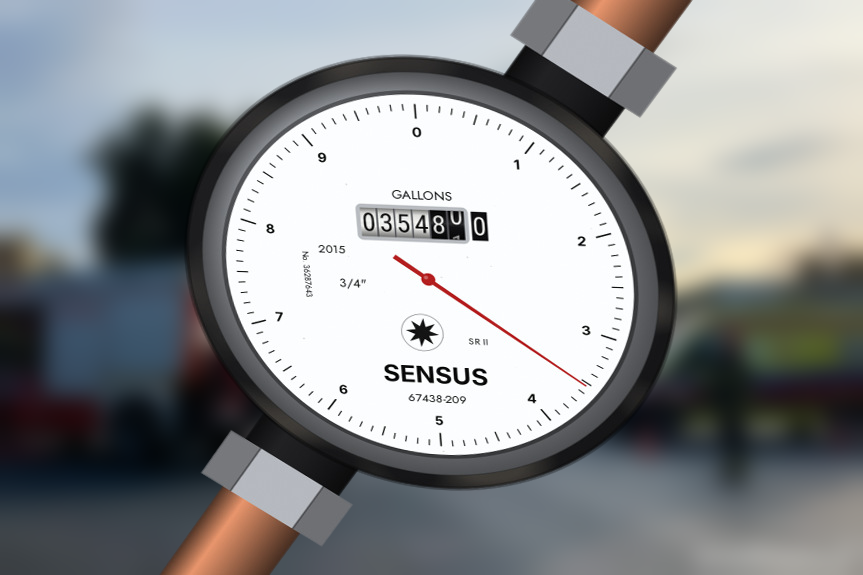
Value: value=354803.5 unit=gal
